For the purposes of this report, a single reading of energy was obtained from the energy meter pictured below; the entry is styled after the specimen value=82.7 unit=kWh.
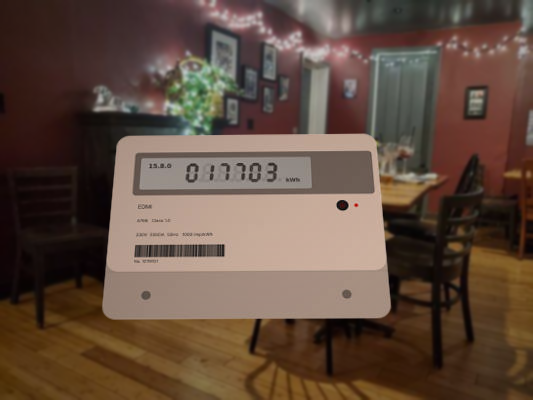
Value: value=17703 unit=kWh
